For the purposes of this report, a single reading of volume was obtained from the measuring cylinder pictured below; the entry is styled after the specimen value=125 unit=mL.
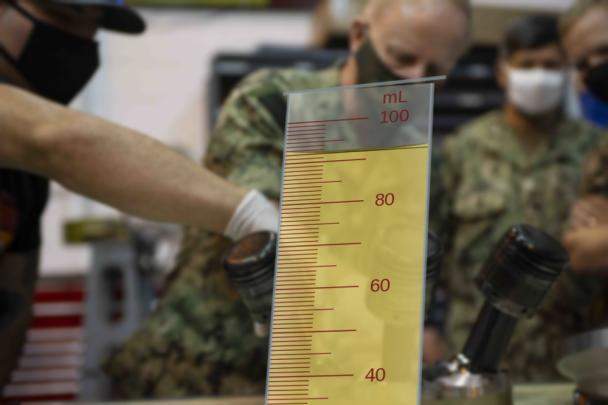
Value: value=92 unit=mL
